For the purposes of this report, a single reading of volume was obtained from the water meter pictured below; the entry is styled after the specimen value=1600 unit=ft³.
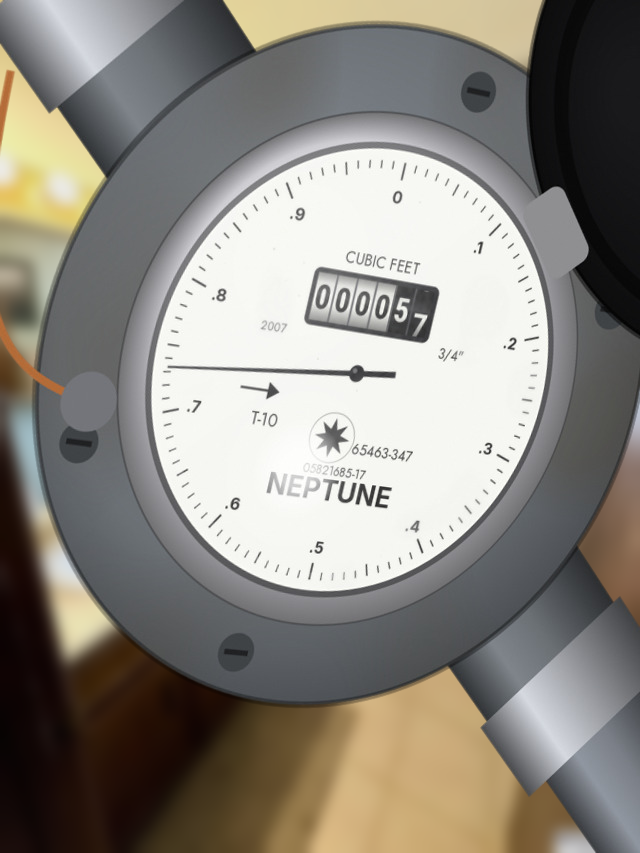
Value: value=56.73 unit=ft³
